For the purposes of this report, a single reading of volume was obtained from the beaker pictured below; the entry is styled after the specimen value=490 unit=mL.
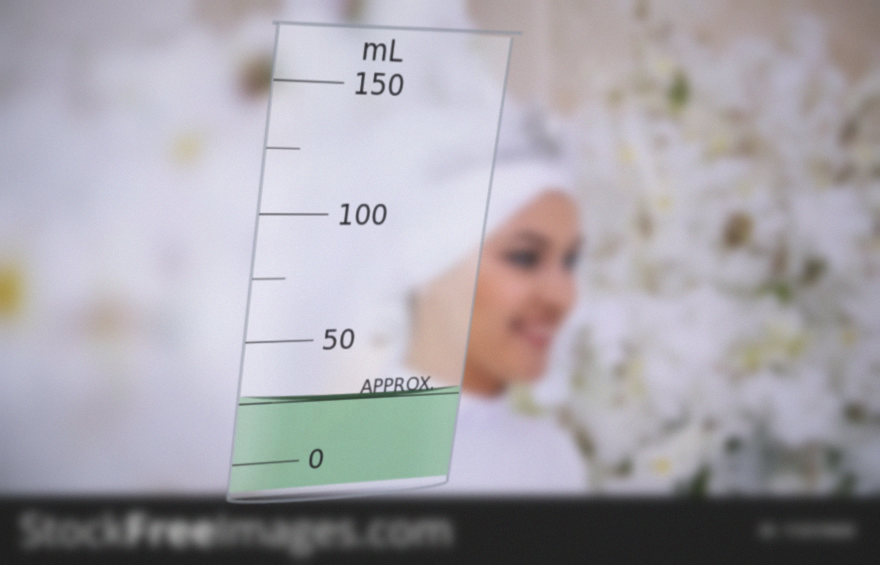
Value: value=25 unit=mL
